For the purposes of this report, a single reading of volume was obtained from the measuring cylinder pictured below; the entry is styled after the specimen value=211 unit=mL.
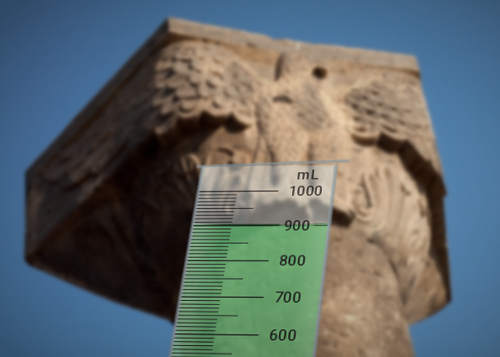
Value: value=900 unit=mL
